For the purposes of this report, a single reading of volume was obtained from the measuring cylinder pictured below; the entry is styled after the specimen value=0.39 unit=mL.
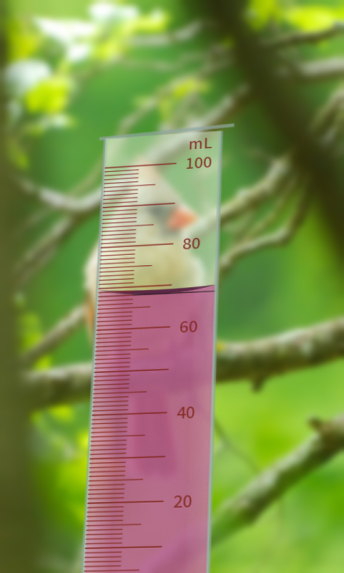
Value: value=68 unit=mL
